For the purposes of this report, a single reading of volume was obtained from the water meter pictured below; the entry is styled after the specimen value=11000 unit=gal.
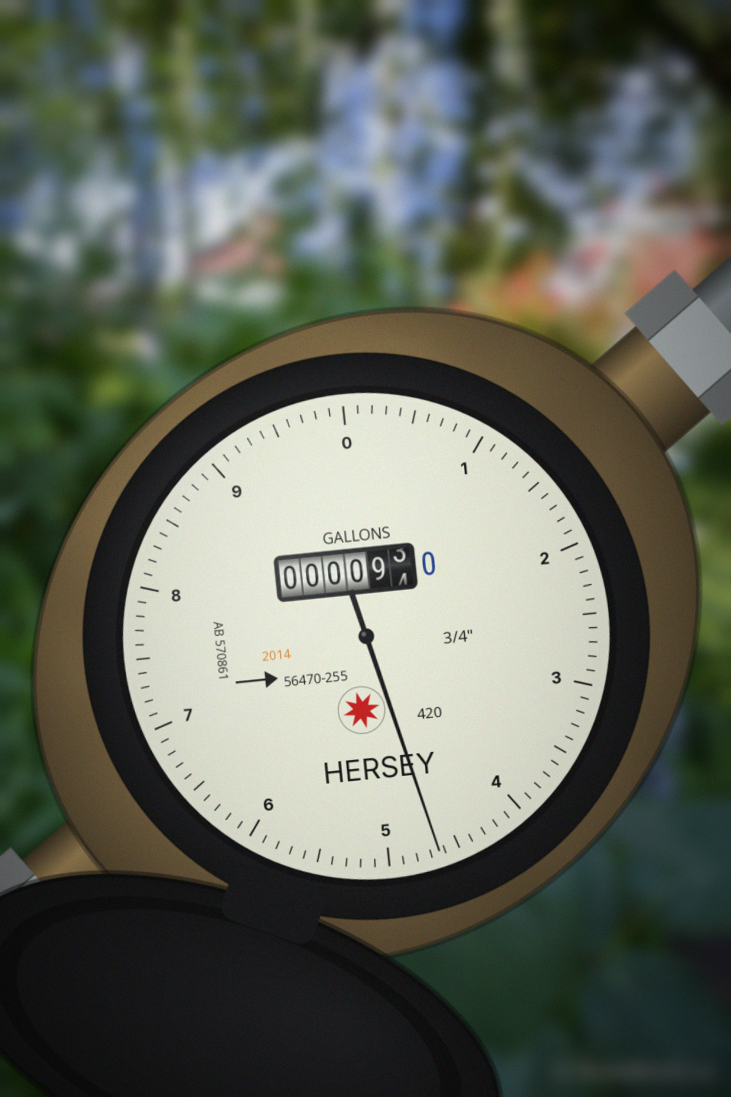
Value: value=934.6 unit=gal
